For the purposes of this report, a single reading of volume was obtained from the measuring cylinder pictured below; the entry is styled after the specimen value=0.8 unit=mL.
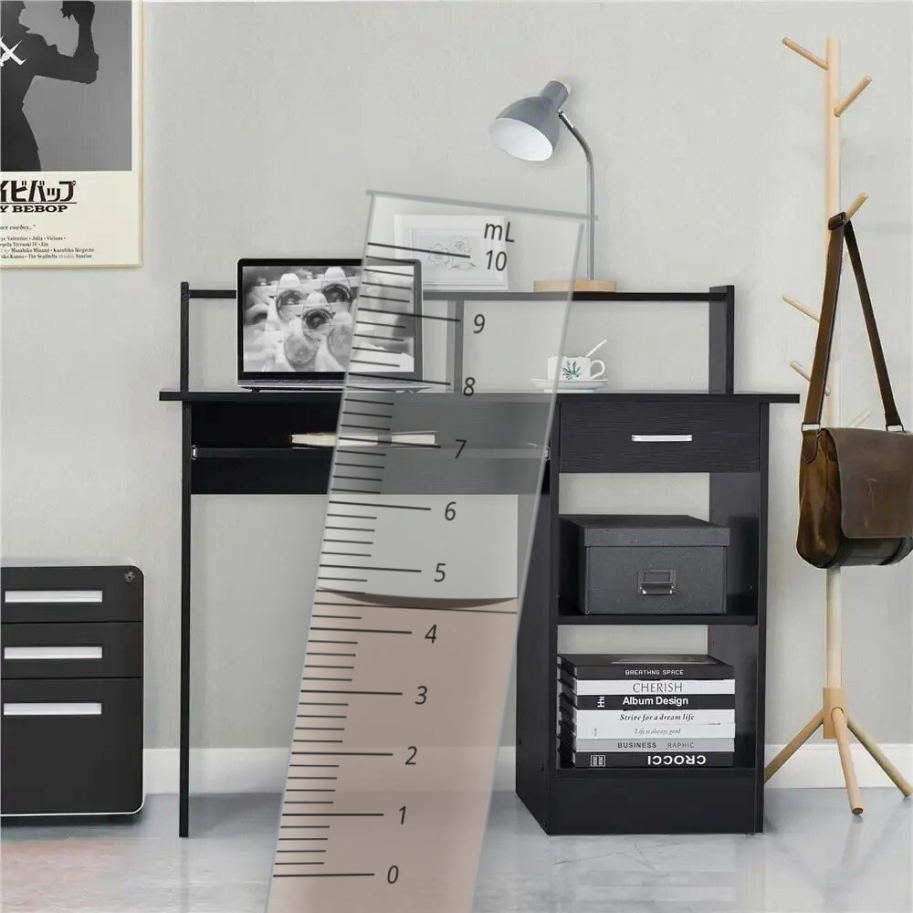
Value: value=4.4 unit=mL
